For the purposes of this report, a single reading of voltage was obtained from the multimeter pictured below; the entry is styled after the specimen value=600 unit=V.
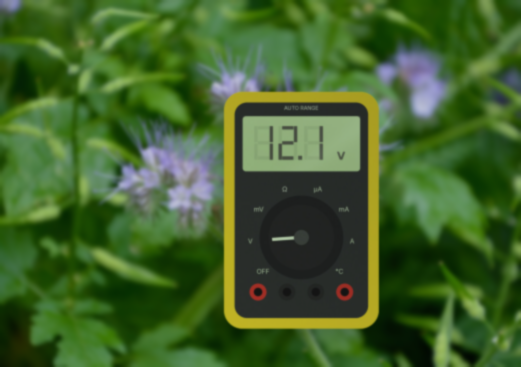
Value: value=12.1 unit=V
